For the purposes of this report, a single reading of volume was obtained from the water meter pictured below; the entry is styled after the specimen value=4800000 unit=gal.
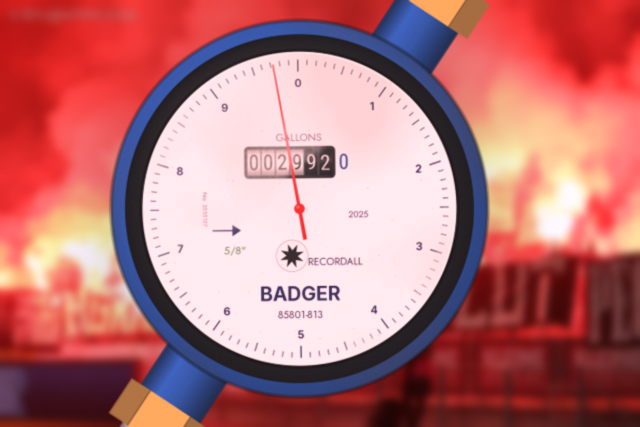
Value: value=29919.7 unit=gal
